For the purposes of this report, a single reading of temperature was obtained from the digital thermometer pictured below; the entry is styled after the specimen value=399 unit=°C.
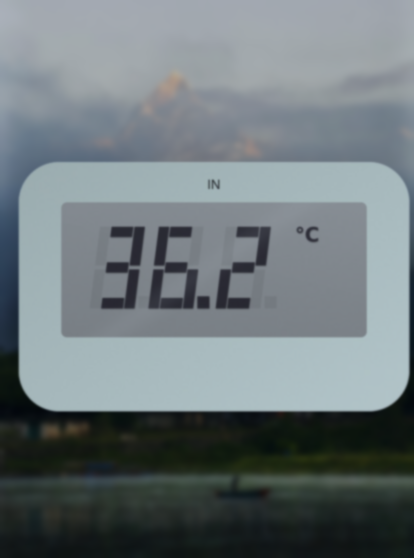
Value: value=36.2 unit=°C
